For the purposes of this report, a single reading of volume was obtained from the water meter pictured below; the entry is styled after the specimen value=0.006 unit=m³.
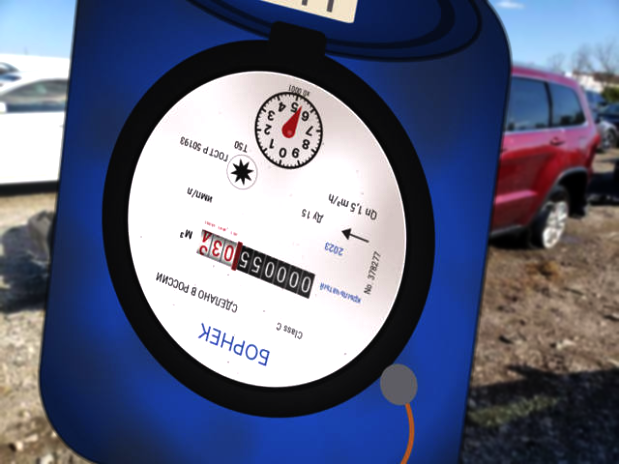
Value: value=55.0335 unit=m³
